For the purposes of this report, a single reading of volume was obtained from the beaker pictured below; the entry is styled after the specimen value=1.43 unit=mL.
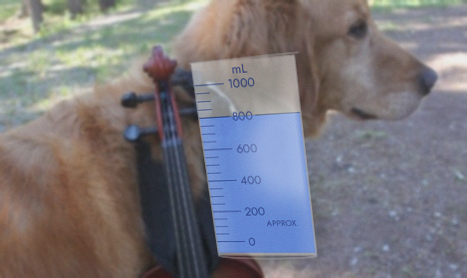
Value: value=800 unit=mL
